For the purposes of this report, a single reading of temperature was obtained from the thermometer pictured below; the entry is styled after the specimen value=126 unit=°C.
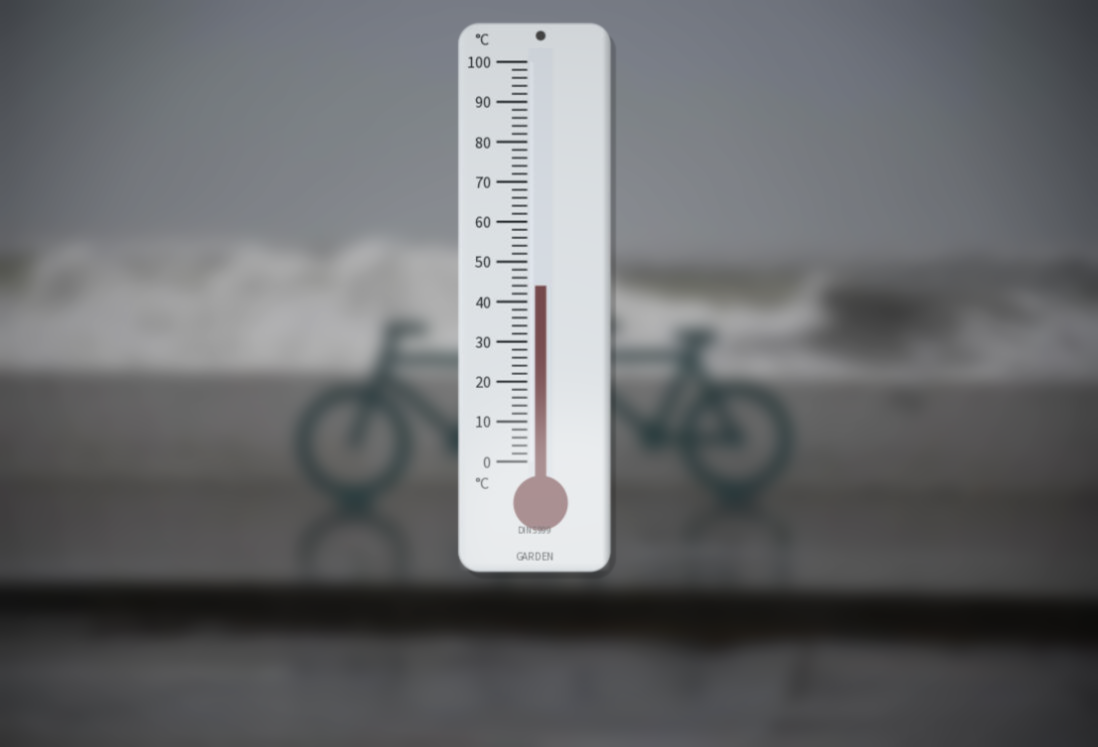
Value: value=44 unit=°C
